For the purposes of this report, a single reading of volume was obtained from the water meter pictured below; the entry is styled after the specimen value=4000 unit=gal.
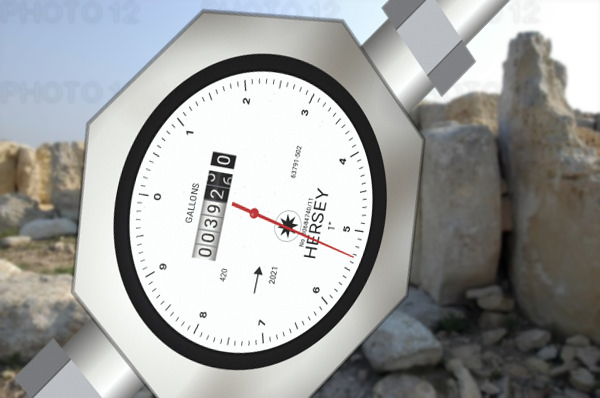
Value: value=39255.3 unit=gal
